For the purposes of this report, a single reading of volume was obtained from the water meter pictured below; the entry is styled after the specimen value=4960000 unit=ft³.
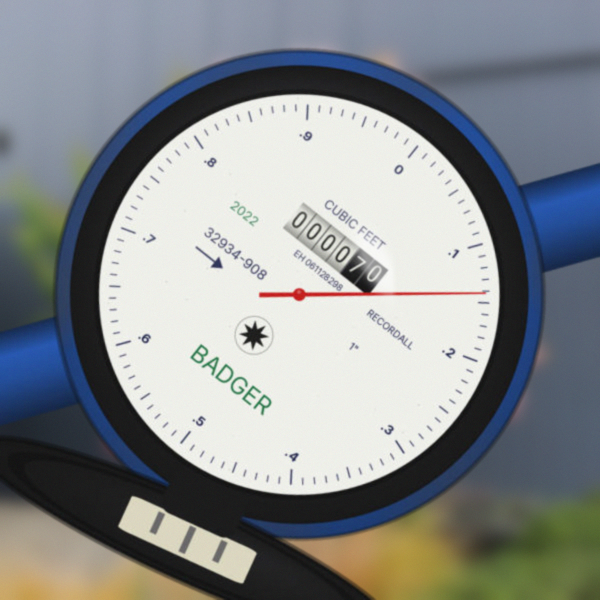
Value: value=70.14 unit=ft³
